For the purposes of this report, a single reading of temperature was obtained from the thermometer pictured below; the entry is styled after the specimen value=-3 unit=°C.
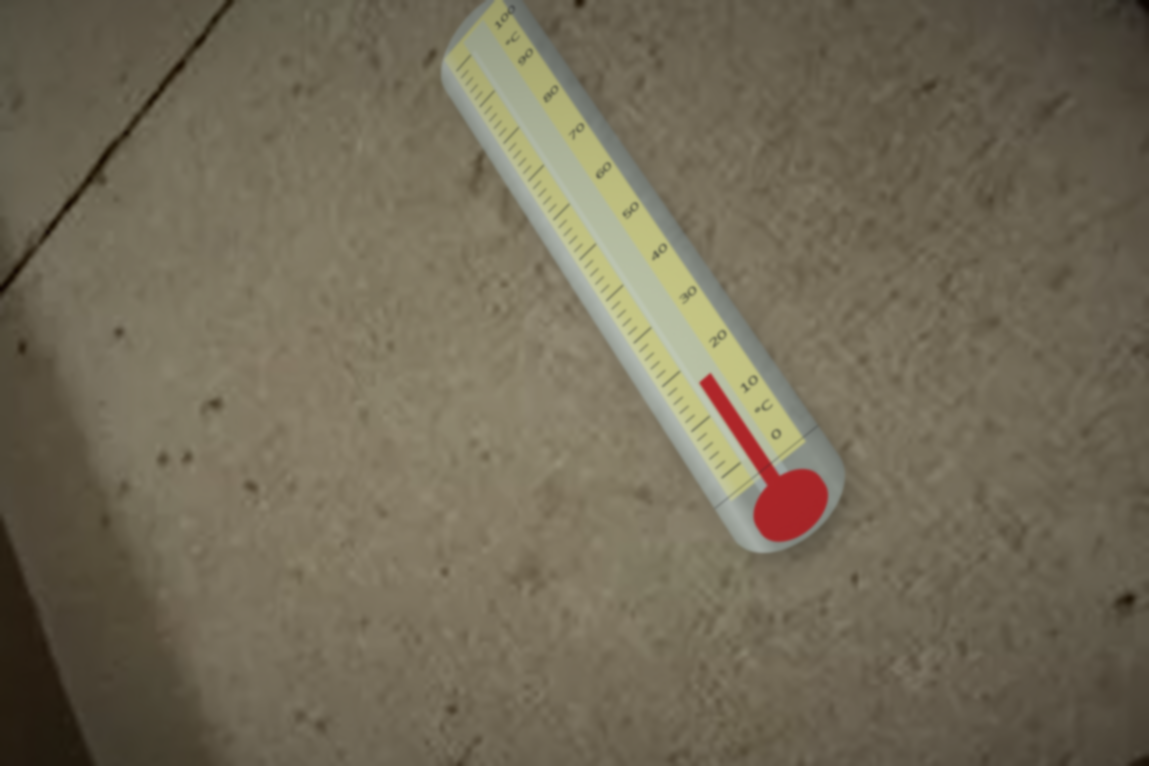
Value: value=16 unit=°C
